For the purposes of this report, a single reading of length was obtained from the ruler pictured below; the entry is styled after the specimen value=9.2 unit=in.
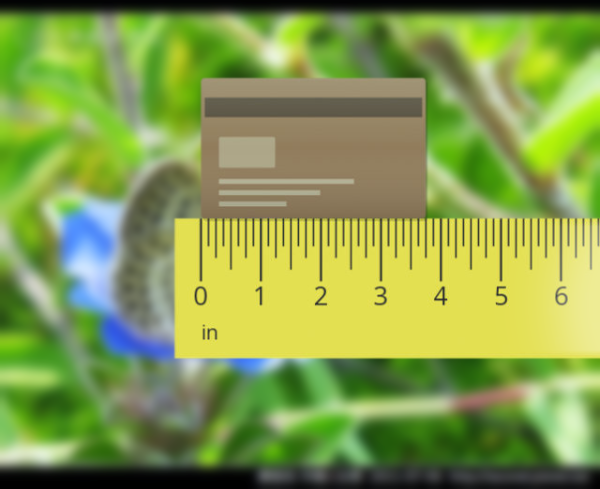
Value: value=3.75 unit=in
